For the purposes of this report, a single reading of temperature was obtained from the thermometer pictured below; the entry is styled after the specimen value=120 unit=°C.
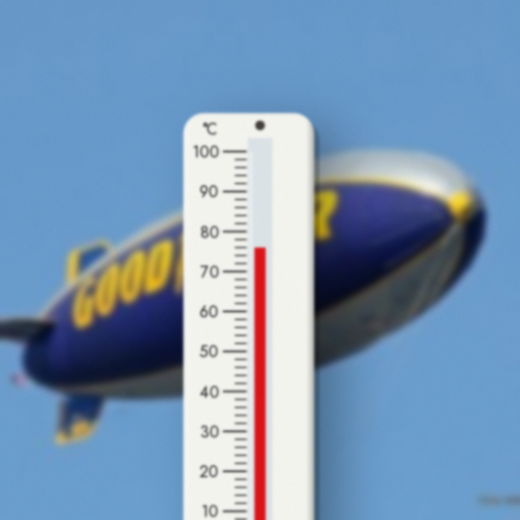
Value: value=76 unit=°C
